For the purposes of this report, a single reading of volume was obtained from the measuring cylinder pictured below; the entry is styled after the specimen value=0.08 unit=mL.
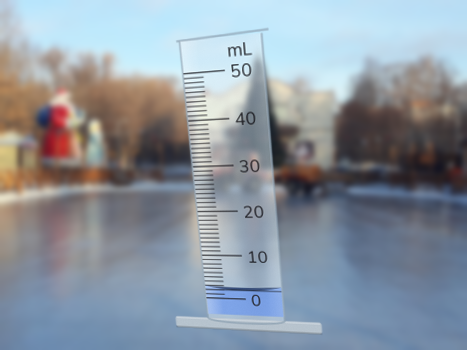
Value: value=2 unit=mL
